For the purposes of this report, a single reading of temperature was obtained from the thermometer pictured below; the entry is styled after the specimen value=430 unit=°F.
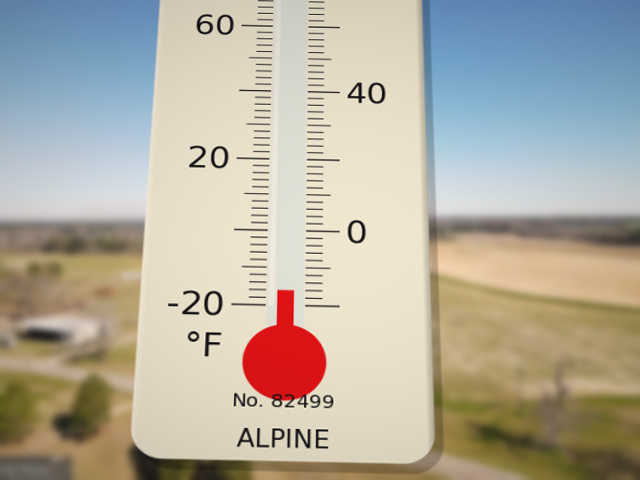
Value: value=-16 unit=°F
